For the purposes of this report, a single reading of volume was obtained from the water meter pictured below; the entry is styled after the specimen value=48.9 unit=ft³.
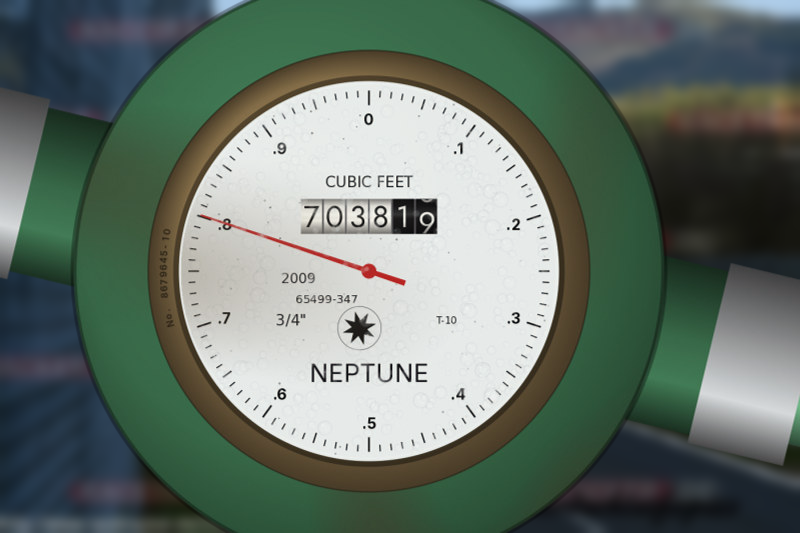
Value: value=703818.80 unit=ft³
